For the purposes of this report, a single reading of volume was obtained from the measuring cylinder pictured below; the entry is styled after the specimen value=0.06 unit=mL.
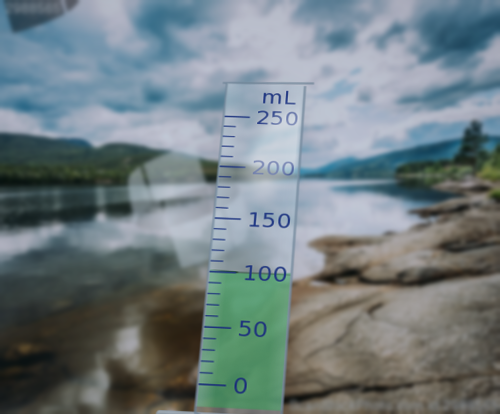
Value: value=100 unit=mL
